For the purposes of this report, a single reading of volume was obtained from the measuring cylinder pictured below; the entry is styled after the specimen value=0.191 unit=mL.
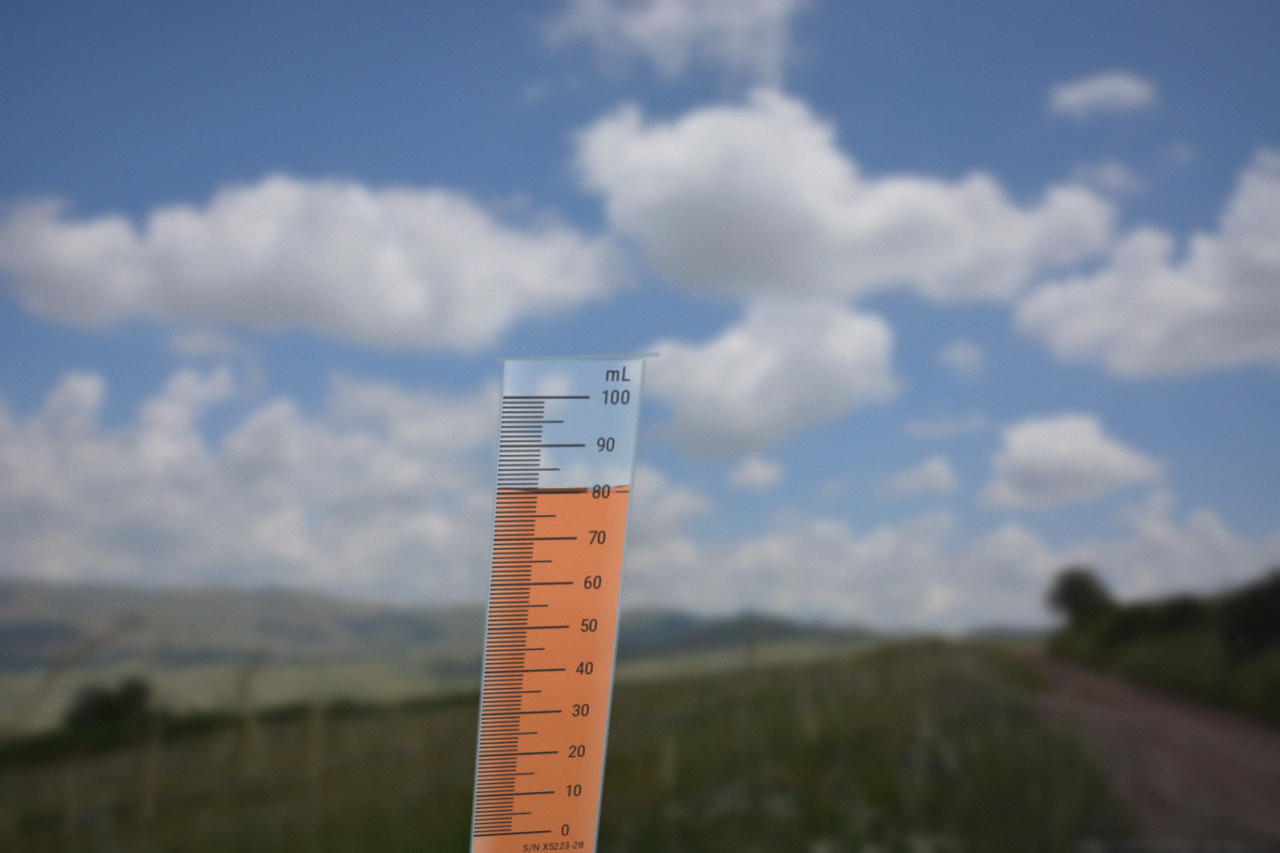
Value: value=80 unit=mL
